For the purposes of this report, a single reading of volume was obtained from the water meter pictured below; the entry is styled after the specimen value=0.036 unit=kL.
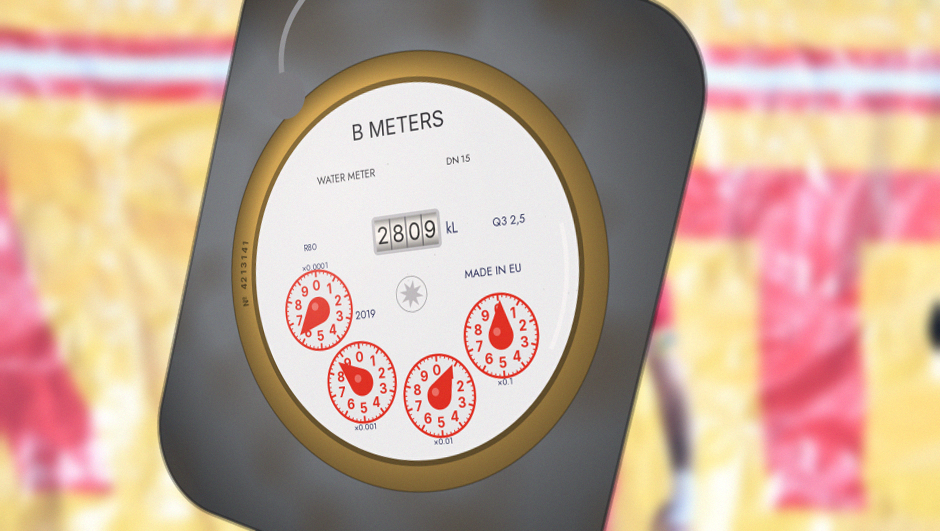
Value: value=2809.0086 unit=kL
